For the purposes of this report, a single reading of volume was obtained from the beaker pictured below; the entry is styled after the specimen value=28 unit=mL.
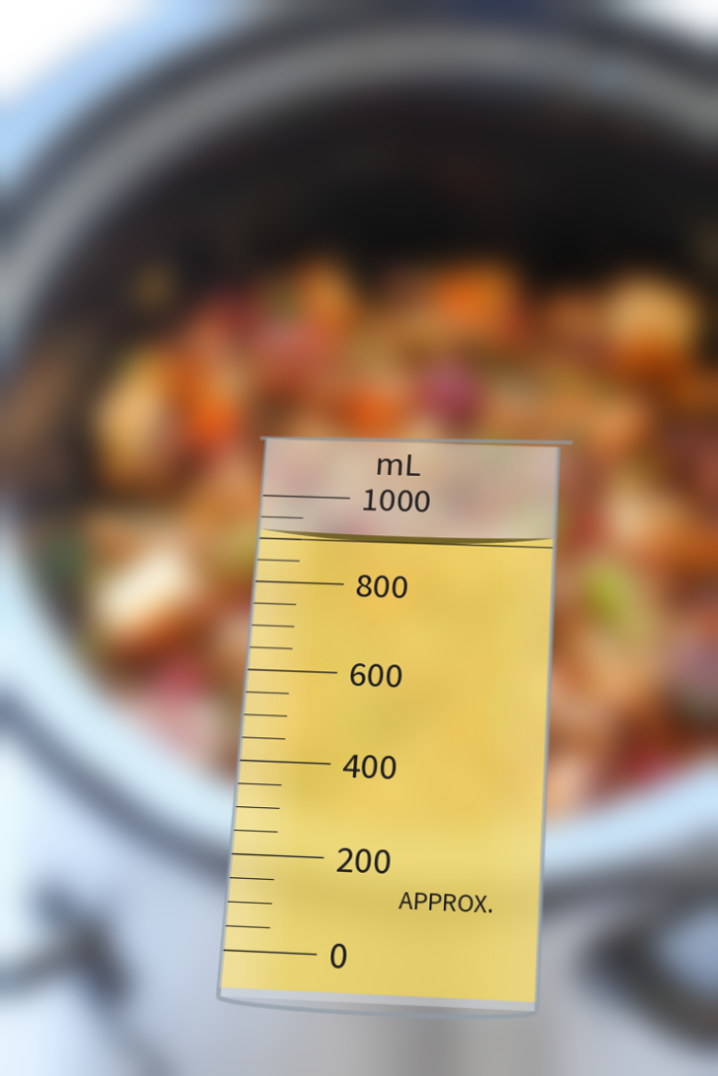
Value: value=900 unit=mL
